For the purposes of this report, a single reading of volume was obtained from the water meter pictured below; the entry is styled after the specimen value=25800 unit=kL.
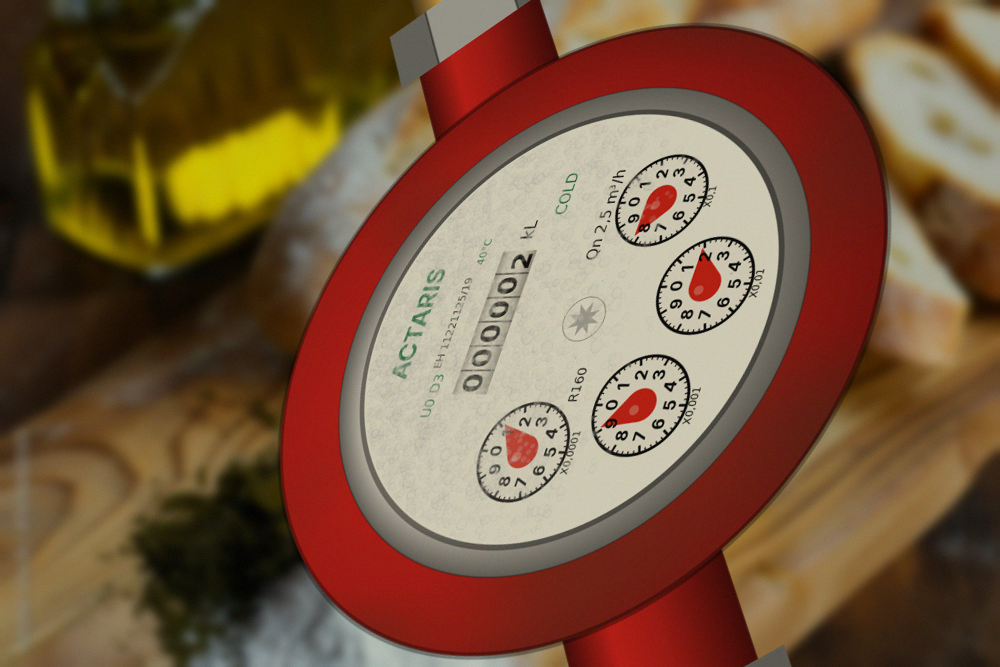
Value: value=1.8191 unit=kL
